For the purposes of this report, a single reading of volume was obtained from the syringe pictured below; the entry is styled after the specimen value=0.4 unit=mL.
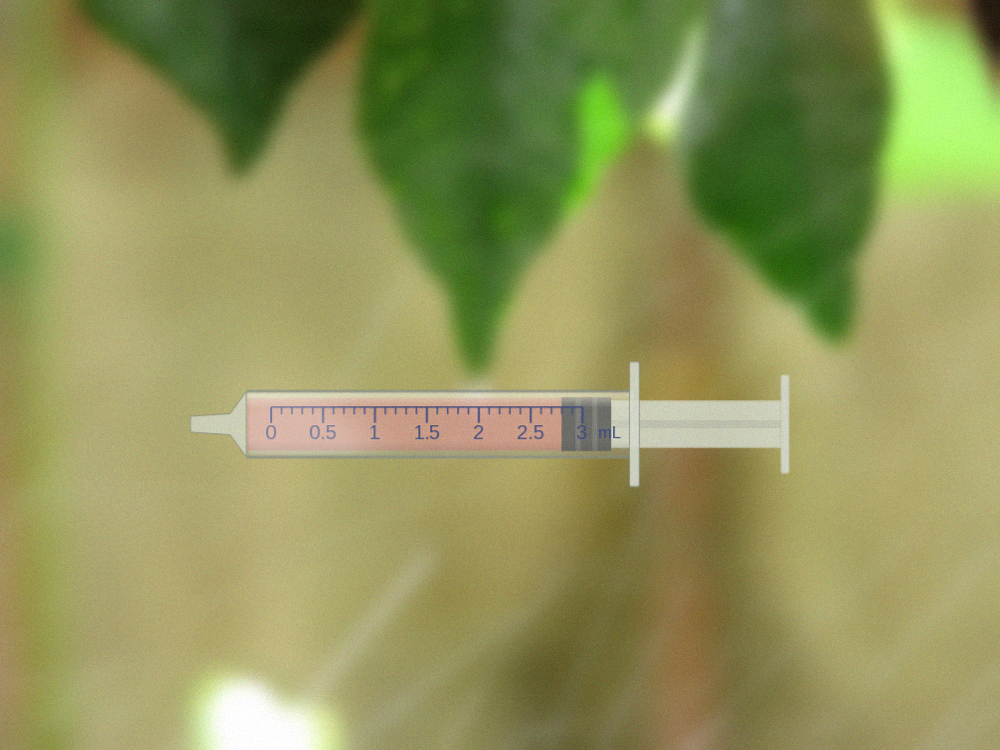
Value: value=2.8 unit=mL
